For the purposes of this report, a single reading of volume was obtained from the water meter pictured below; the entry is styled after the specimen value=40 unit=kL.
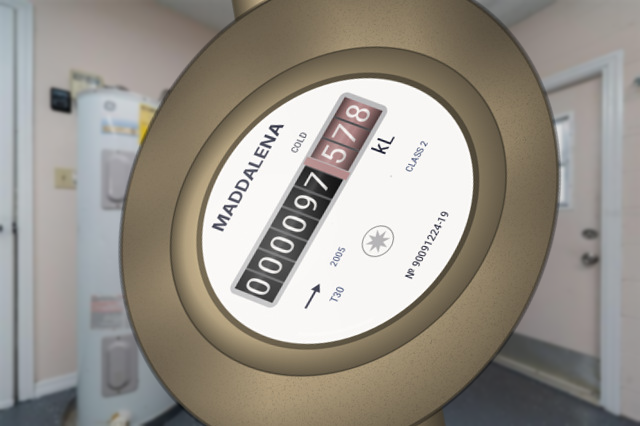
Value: value=97.578 unit=kL
